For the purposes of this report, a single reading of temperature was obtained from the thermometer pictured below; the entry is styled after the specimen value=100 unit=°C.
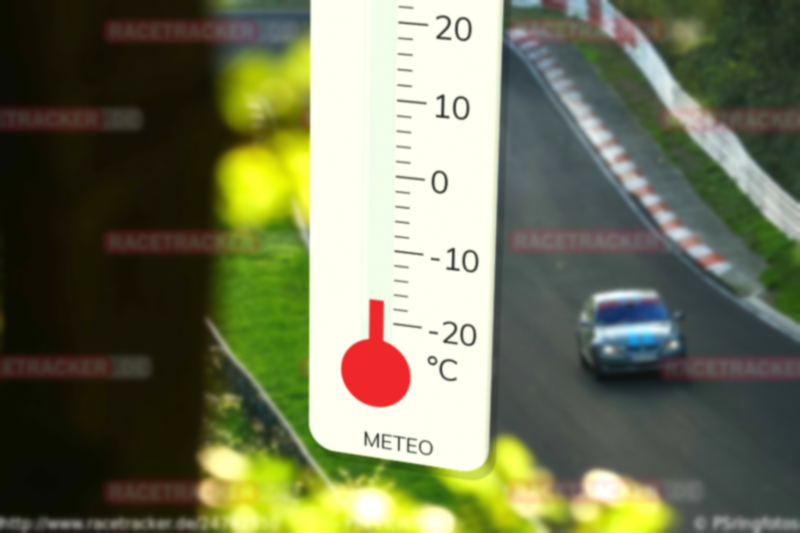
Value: value=-17 unit=°C
